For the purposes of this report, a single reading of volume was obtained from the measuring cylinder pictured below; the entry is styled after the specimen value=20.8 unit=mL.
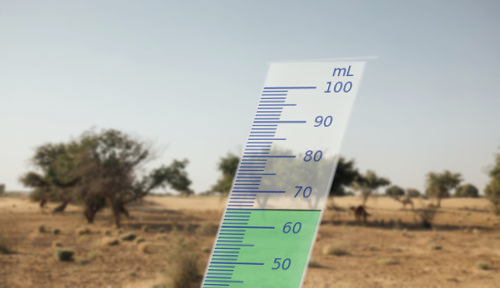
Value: value=65 unit=mL
